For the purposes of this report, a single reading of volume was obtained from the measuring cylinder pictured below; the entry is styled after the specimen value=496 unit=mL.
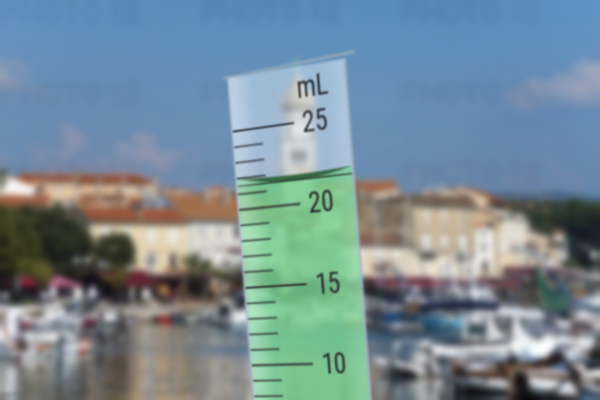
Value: value=21.5 unit=mL
